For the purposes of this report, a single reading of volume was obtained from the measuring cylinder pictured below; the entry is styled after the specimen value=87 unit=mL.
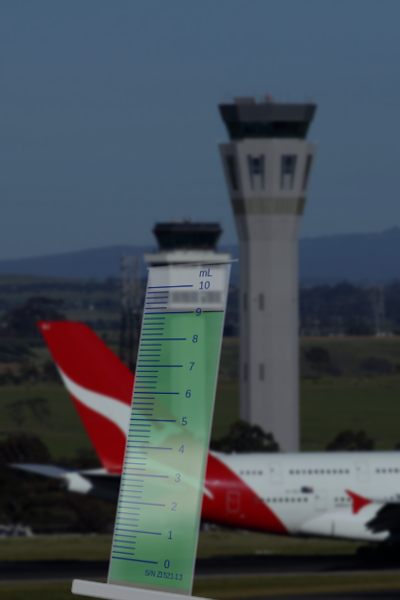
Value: value=9 unit=mL
